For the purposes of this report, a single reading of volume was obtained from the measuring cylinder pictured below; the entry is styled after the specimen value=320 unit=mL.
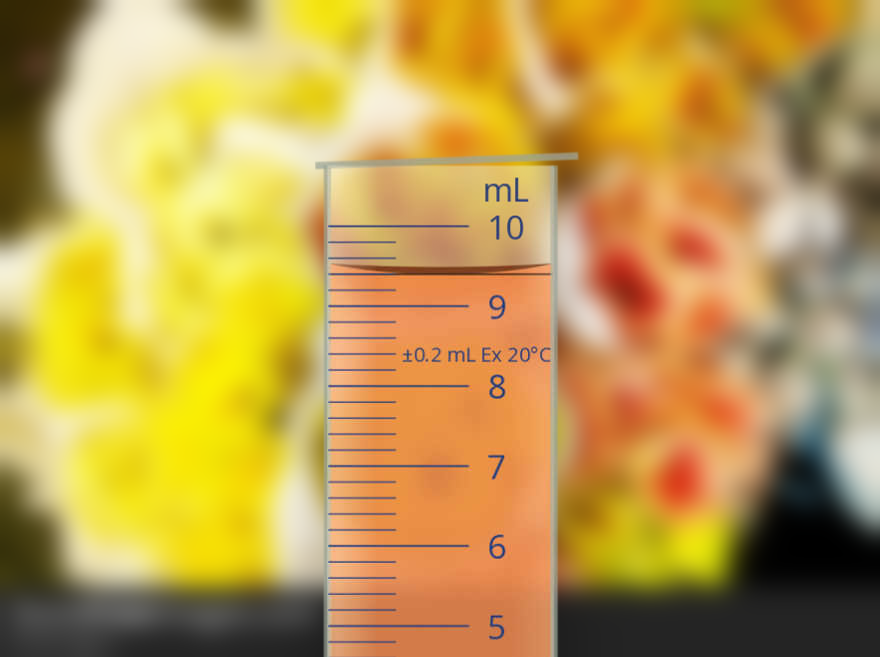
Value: value=9.4 unit=mL
